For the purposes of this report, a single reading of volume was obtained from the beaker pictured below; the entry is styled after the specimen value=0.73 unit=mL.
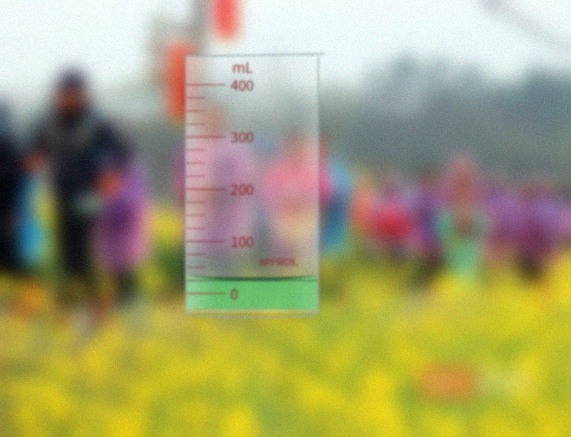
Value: value=25 unit=mL
